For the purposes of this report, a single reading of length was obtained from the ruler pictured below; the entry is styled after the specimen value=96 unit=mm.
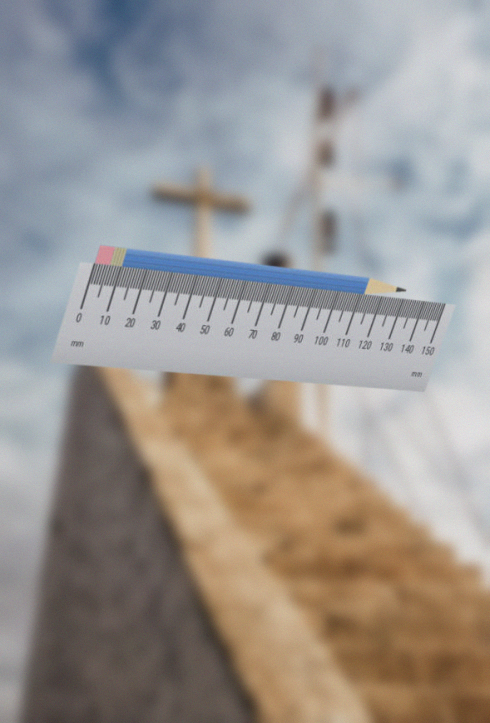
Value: value=130 unit=mm
